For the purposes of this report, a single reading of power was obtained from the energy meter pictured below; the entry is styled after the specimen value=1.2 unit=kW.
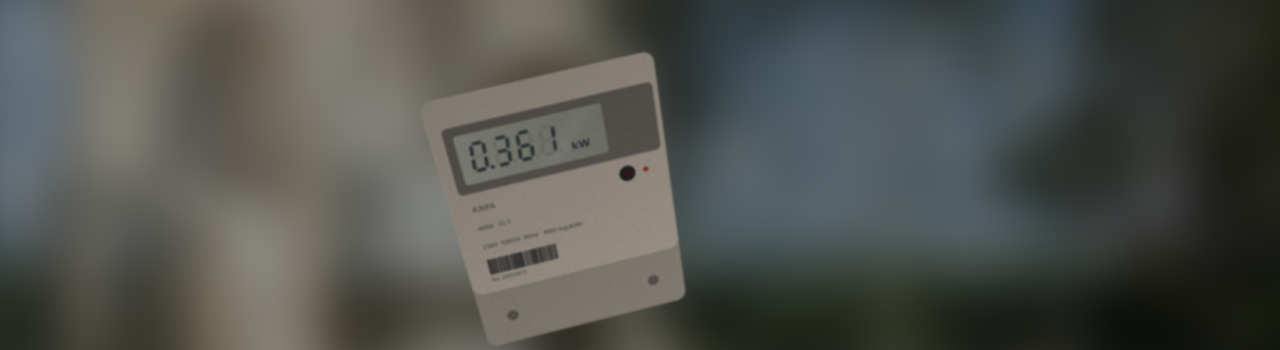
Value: value=0.361 unit=kW
